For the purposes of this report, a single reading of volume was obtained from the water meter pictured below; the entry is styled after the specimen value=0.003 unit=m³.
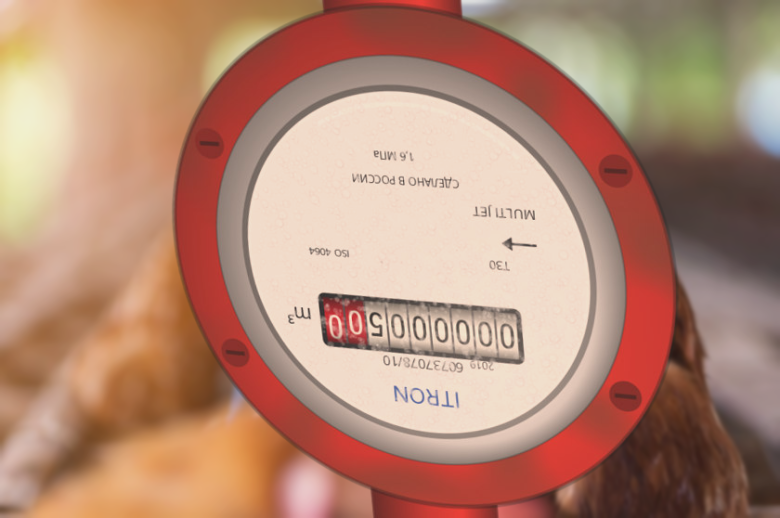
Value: value=5.00 unit=m³
